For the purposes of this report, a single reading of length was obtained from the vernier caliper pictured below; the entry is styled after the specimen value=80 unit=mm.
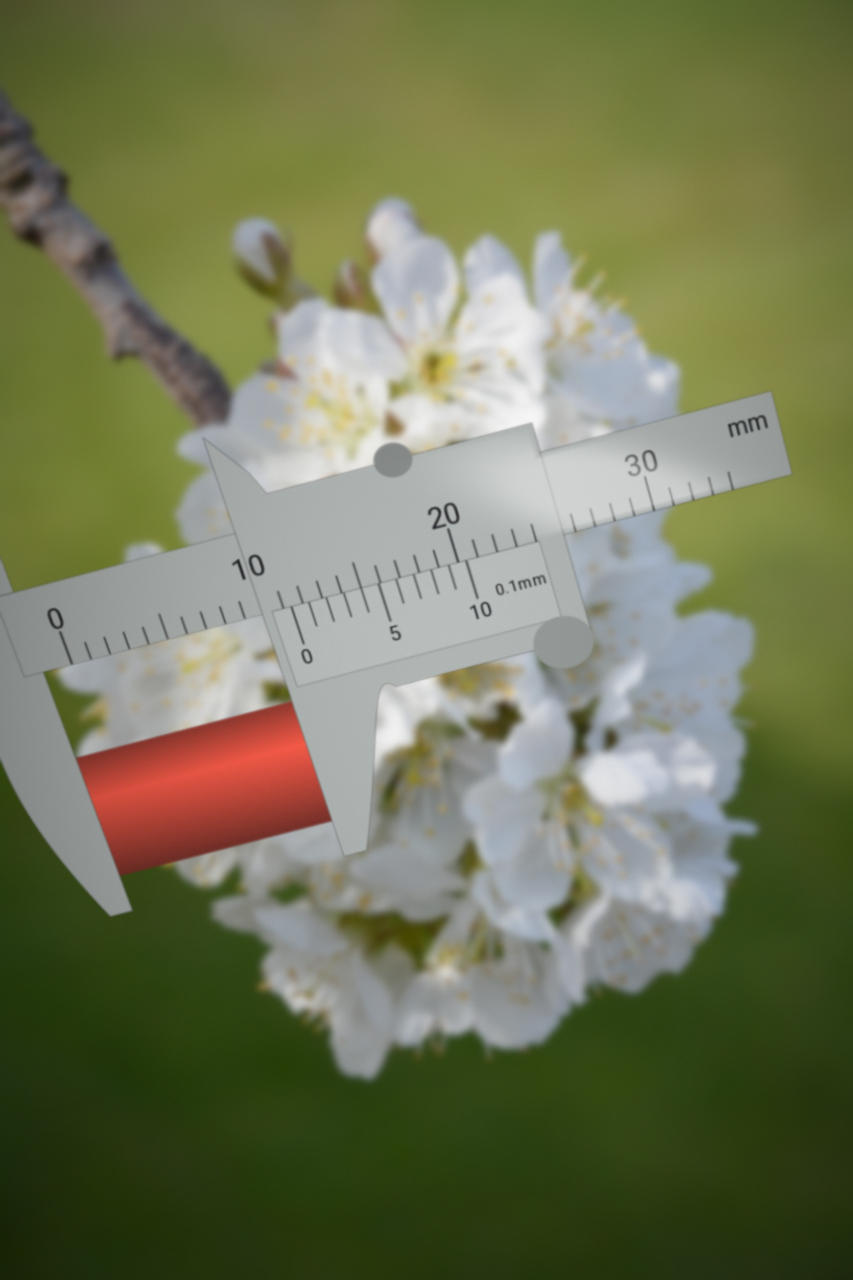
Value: value=11.4 unit=mm
